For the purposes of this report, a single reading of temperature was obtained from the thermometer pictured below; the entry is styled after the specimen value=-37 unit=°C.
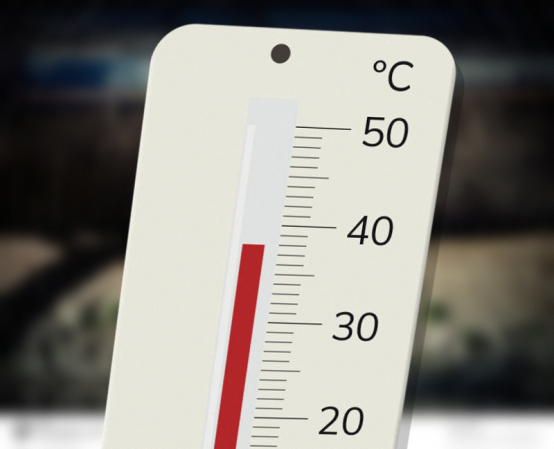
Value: value=38 unit=°C
